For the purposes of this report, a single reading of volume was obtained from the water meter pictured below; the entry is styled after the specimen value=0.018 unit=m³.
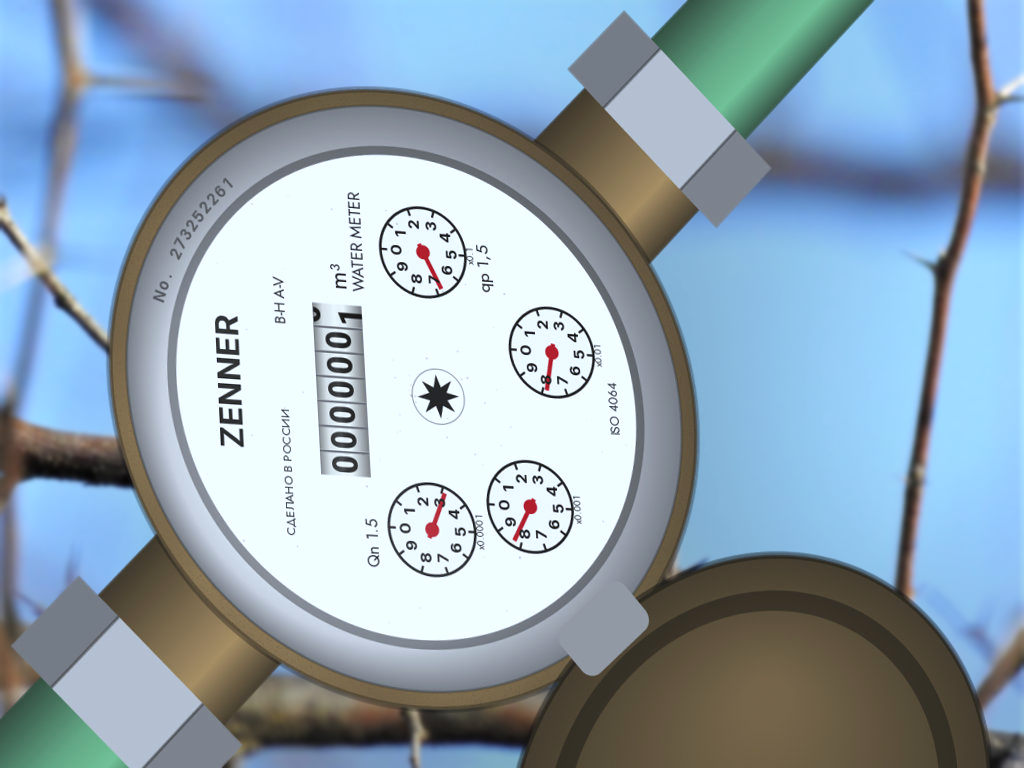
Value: value=0.6783 unit=m³
